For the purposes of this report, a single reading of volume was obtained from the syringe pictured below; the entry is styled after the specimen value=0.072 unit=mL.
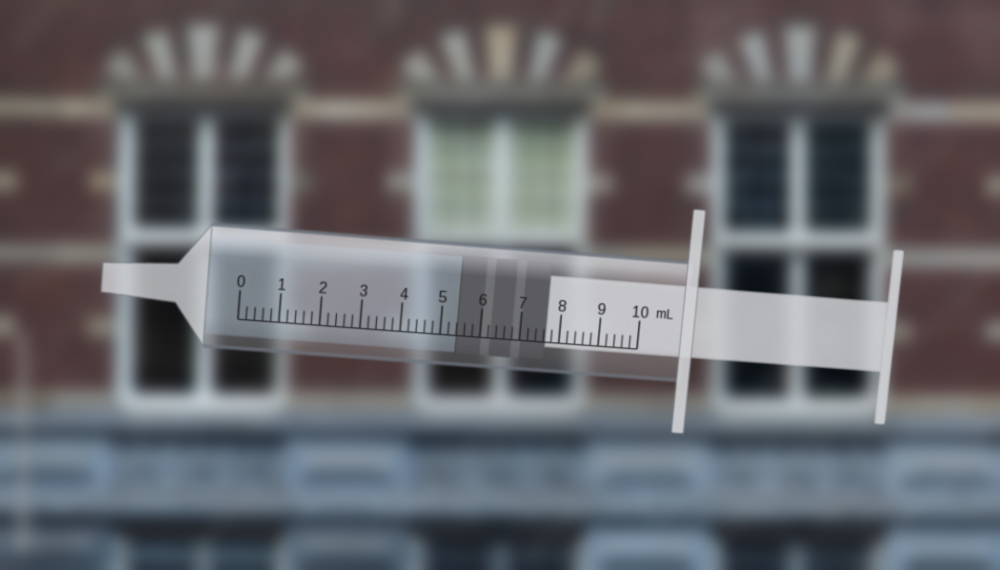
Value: value=5.4 unit=mL
